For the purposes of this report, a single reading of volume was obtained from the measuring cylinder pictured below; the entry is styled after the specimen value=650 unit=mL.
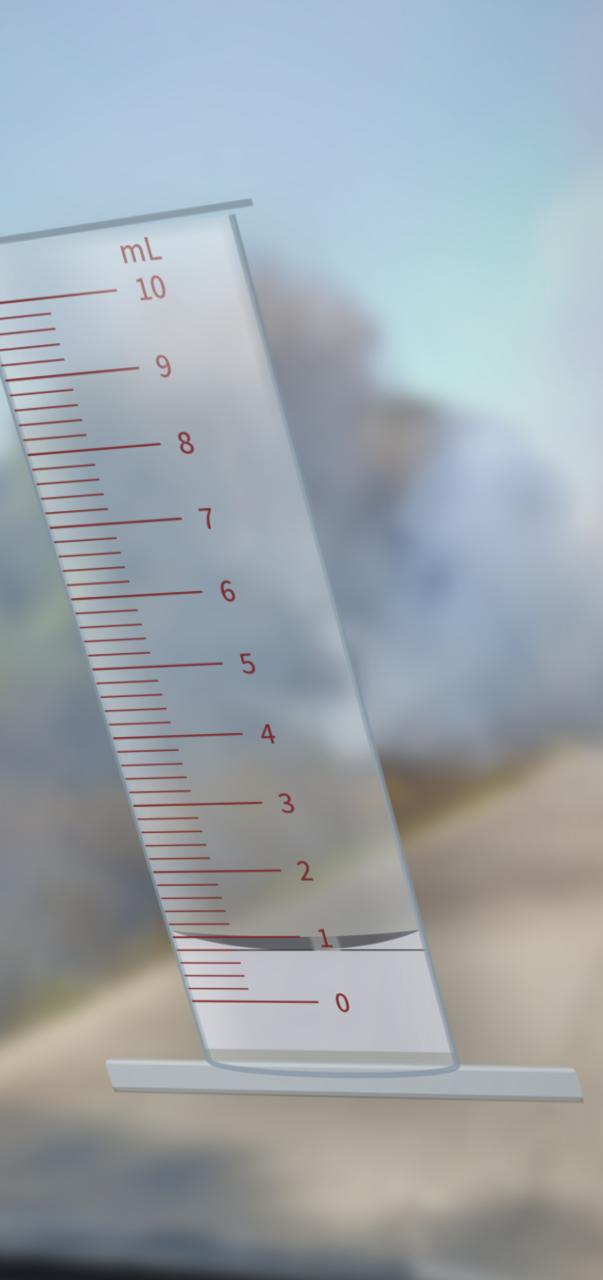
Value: value=0.8 unit=mL
